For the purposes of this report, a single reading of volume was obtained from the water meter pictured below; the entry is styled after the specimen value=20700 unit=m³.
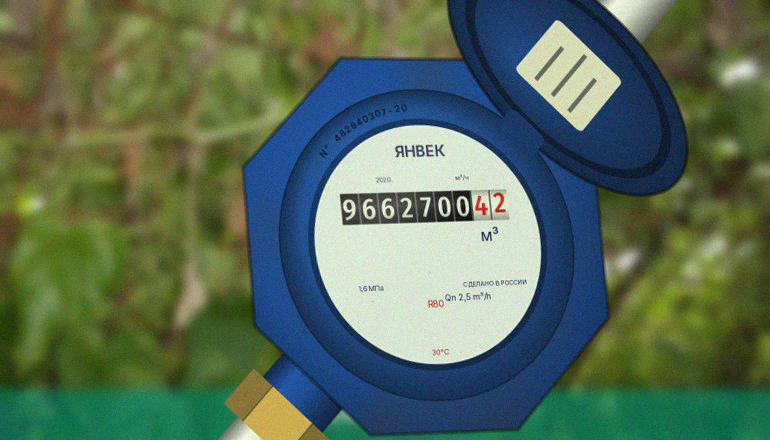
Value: value=9662700.42 unit=m³
